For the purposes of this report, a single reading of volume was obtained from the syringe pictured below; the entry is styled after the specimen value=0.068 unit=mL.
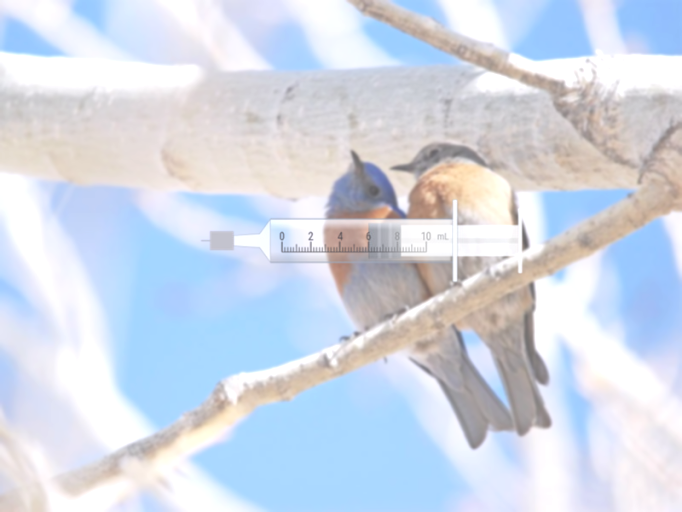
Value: value=6 unit=mL
